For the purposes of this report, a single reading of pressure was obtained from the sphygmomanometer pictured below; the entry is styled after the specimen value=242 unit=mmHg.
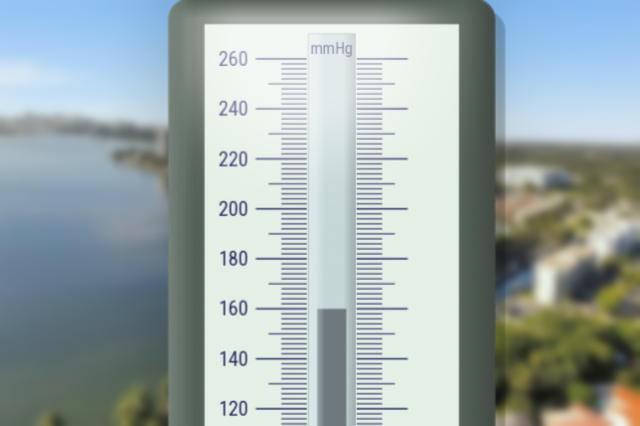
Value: value=160 unit=mmHg
